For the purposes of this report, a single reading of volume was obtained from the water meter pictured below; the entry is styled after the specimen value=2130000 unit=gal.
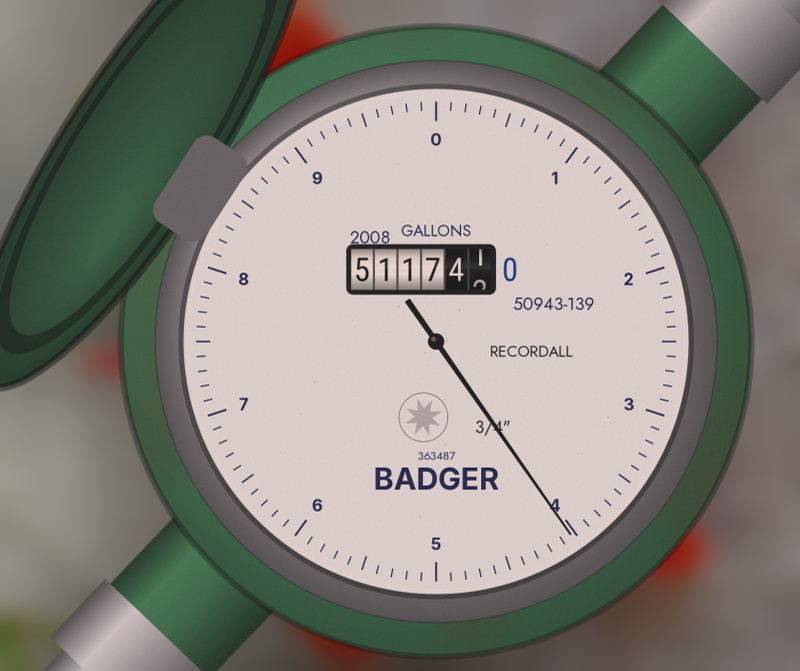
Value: value=5117414.0 unit=gal
